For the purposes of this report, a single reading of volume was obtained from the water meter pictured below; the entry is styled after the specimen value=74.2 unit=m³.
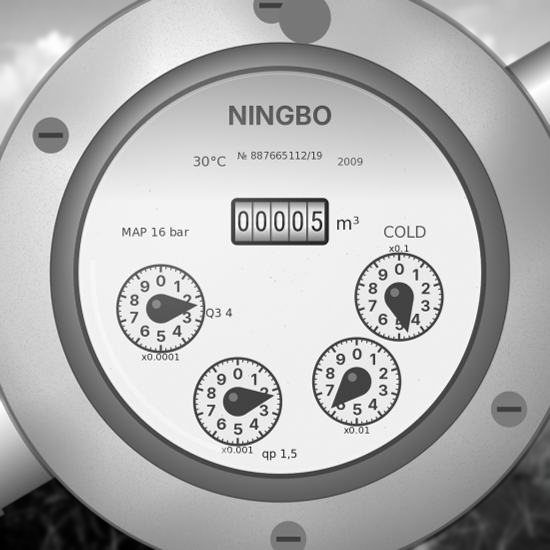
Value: value=5.4622 unit=m³
